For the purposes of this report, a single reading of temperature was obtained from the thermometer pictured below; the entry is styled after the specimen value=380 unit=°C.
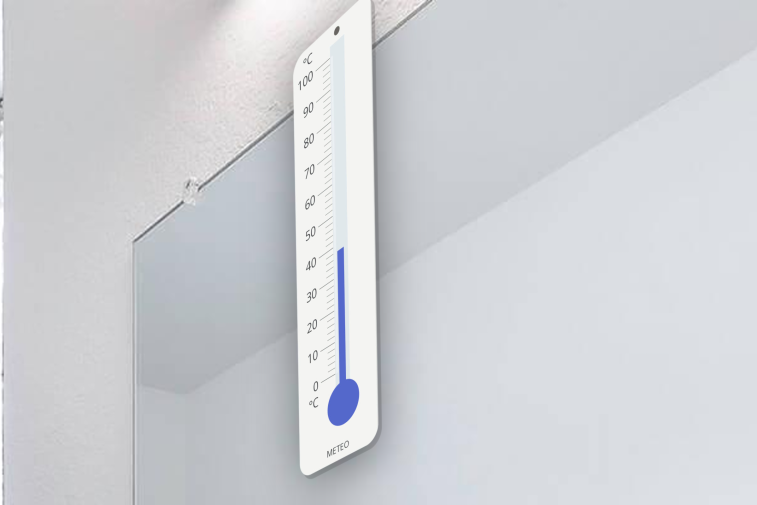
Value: value=38 unit=°C
